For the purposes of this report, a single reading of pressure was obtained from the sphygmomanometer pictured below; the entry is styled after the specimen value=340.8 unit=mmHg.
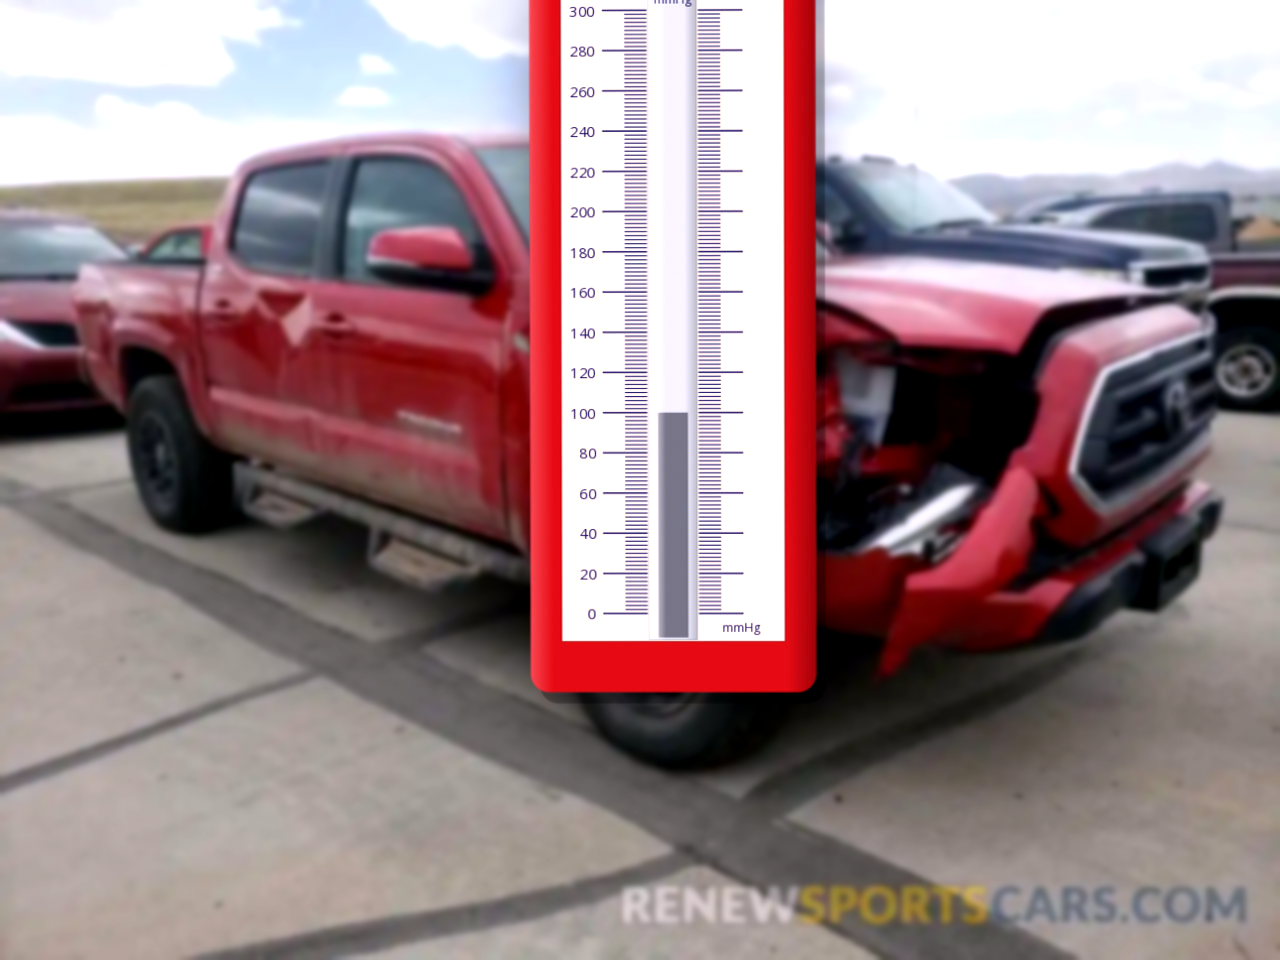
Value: value=100 unit=mmHg
